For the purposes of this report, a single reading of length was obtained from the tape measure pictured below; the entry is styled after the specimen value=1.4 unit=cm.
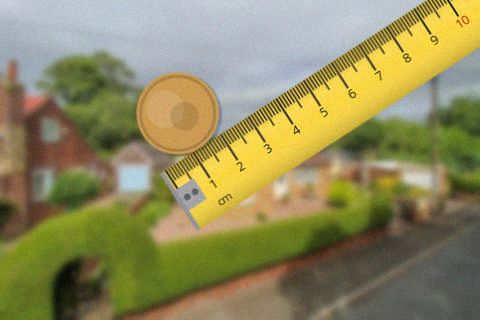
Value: value=2.5 unit=cm
